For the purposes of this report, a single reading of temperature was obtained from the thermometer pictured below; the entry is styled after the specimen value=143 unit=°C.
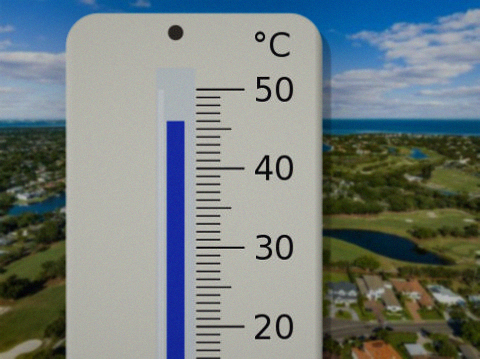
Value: value=46 unit=°C
